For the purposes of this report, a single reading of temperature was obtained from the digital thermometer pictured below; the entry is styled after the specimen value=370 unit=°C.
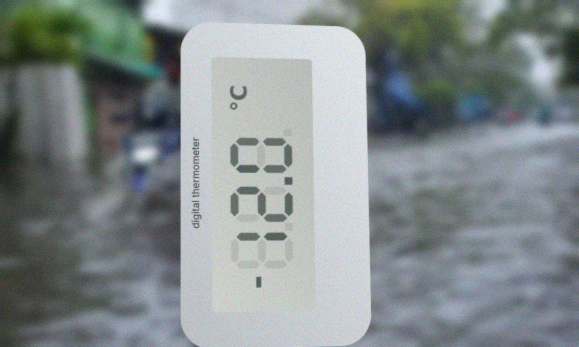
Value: value=-12.0 unit=°C
